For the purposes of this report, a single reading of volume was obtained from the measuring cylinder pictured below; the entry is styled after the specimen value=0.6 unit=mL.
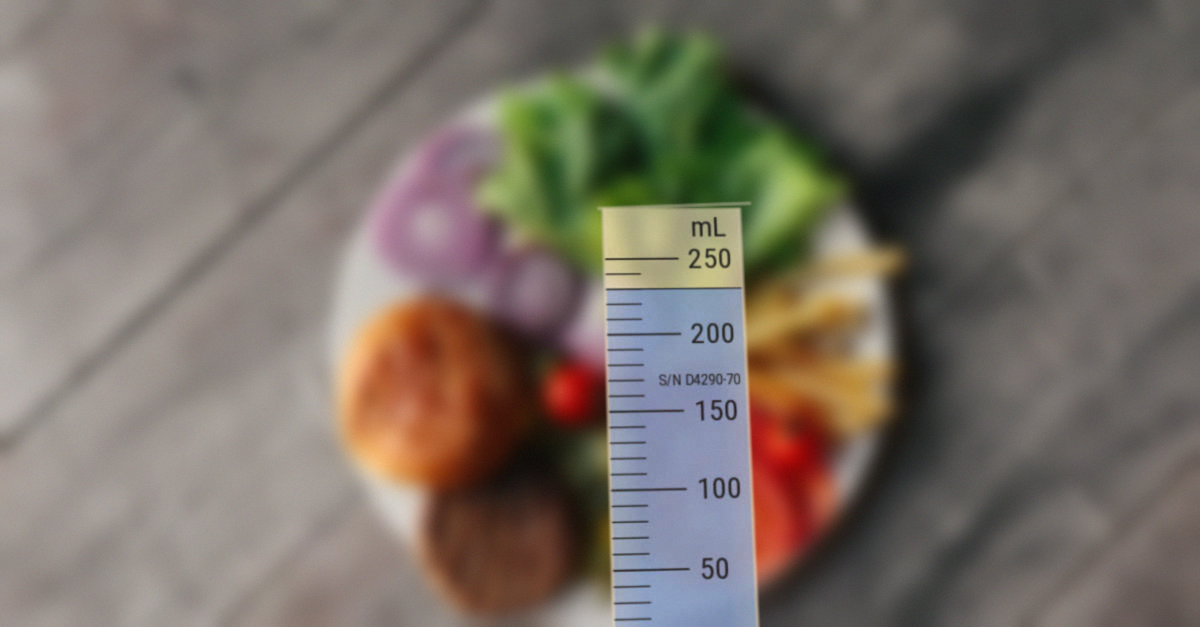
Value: value=230 unit=mL
